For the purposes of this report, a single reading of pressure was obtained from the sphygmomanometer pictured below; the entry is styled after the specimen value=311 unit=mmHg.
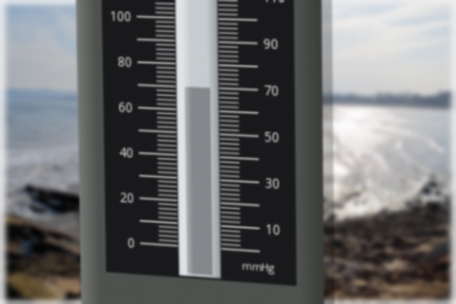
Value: value=70 unit=mmHg
